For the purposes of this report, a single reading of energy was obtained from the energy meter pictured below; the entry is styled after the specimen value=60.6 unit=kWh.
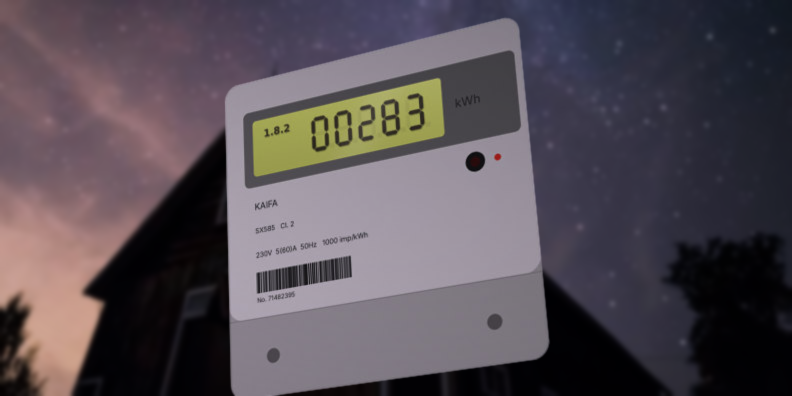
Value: value=283 unit=kWh
